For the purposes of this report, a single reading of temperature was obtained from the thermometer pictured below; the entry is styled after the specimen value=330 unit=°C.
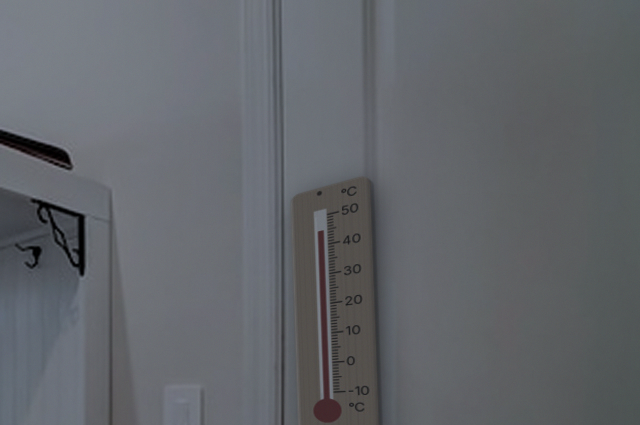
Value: value=45 unit=°C
